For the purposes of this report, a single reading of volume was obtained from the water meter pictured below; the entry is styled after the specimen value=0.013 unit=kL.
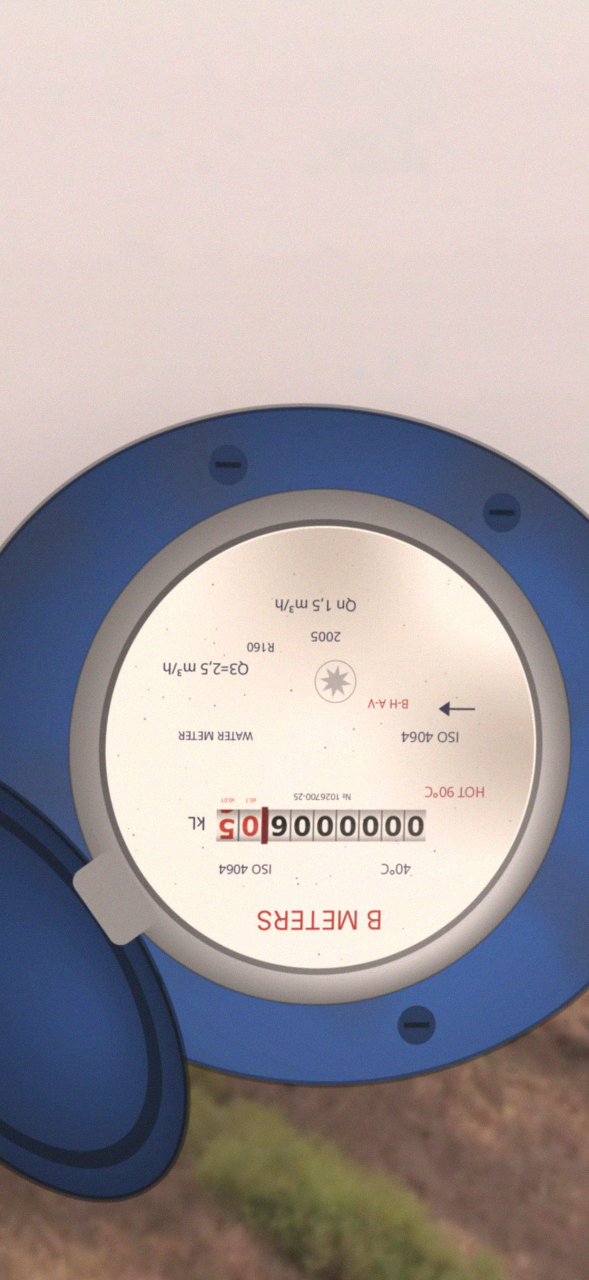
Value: value=6.05 unit=kL
